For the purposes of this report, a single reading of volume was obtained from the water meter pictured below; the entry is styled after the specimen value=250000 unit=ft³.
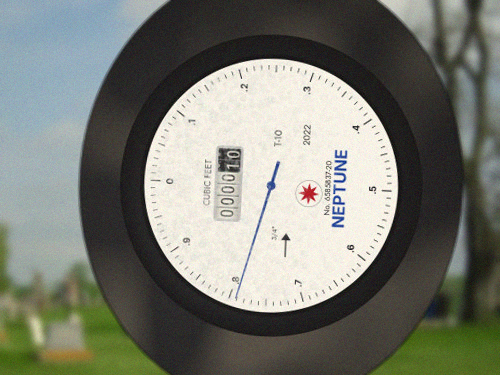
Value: value=9.79 unit=ft³
